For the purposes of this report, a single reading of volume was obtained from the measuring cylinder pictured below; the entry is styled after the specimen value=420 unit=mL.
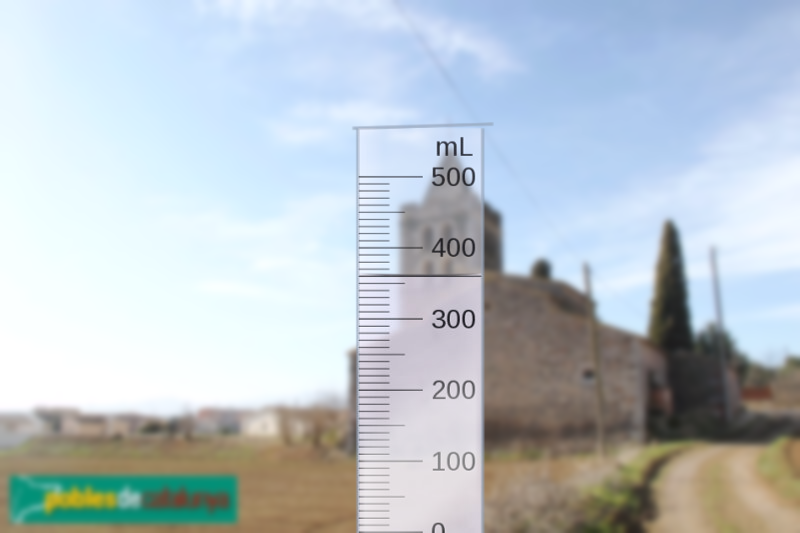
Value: value=360 unit=mL
